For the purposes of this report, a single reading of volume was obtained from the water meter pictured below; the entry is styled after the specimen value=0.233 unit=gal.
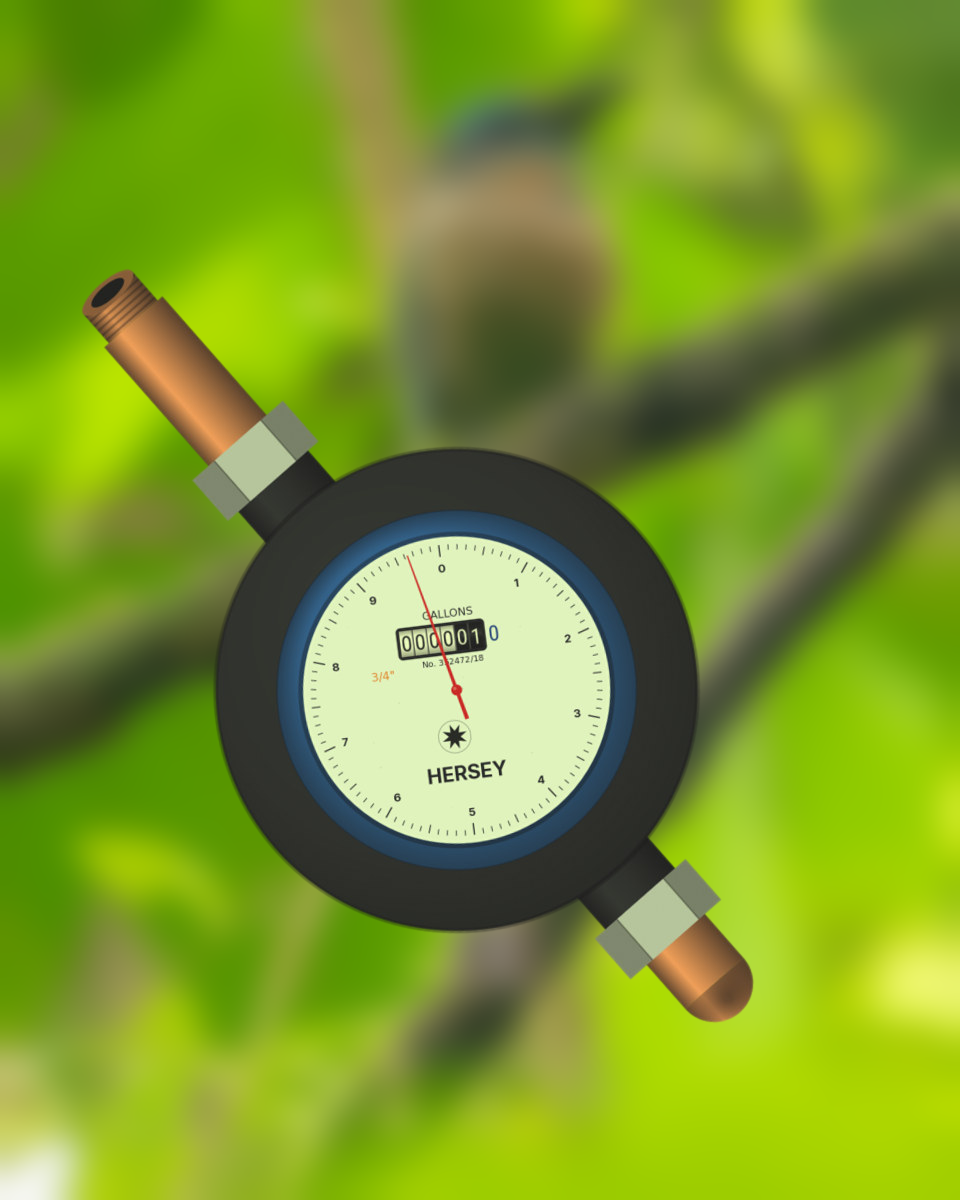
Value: value=9.6 unit=gal
